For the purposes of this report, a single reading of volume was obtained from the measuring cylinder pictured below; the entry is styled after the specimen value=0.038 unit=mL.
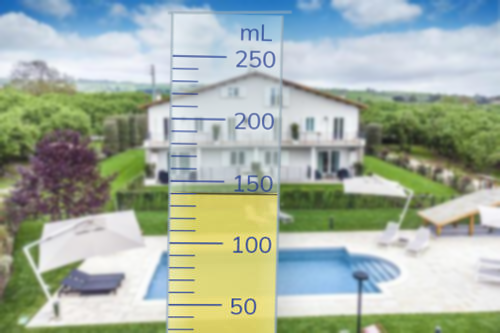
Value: value=140 unit=mL
